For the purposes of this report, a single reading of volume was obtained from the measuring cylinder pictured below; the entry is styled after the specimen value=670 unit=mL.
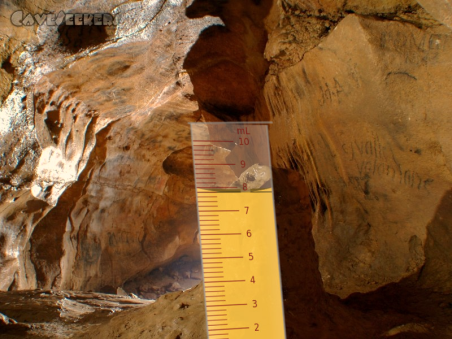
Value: value=7.8 unit=mL
